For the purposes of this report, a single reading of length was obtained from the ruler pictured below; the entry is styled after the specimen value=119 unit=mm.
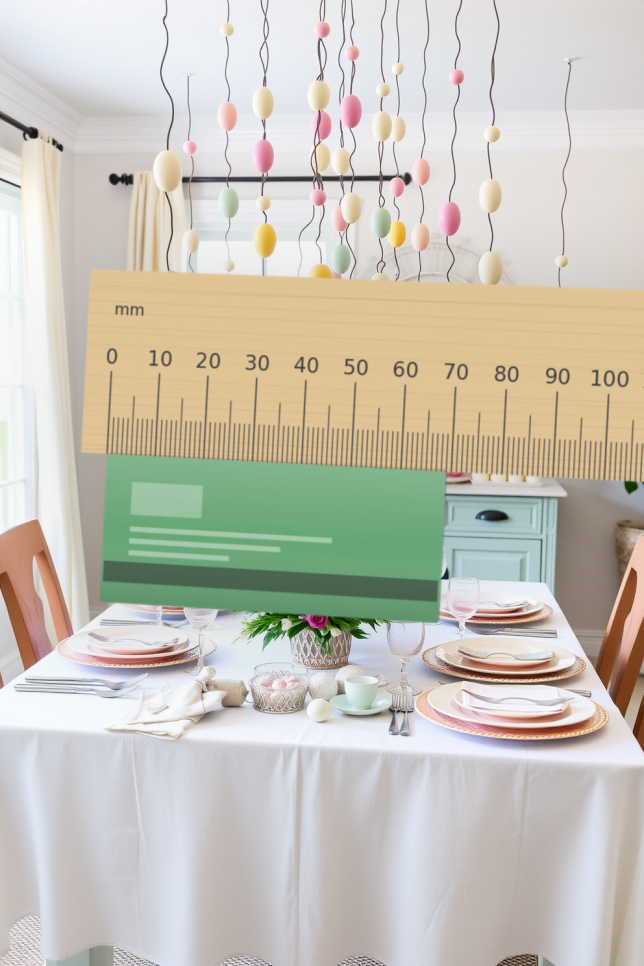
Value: value=69 unit=mm
